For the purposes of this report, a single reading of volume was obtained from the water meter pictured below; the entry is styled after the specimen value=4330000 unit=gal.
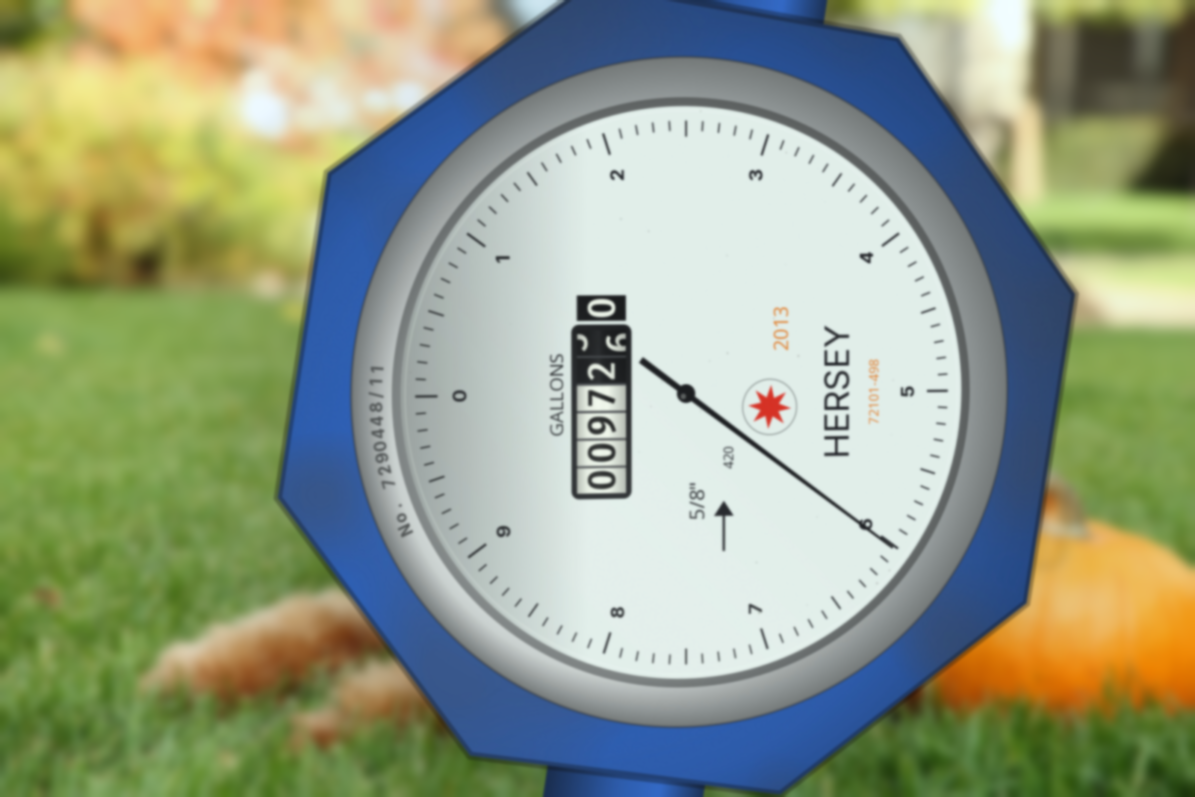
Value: value=97256.0 unit=gal
